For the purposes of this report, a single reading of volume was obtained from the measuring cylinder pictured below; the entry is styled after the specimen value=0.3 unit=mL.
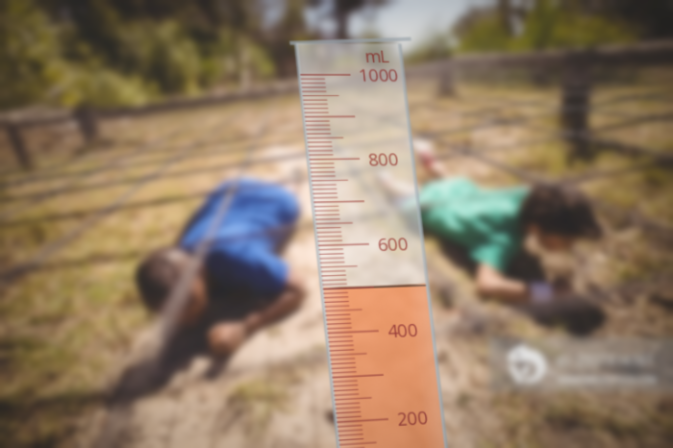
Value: value=500 unit=mL
